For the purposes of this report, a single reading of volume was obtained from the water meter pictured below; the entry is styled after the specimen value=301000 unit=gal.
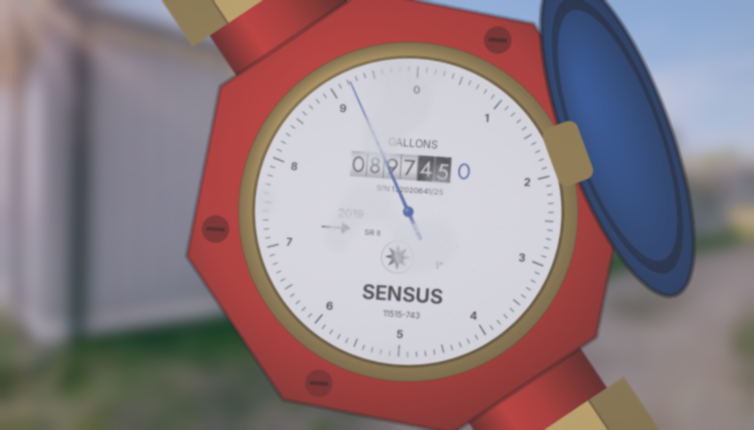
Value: value=897449.2 unit=gal
